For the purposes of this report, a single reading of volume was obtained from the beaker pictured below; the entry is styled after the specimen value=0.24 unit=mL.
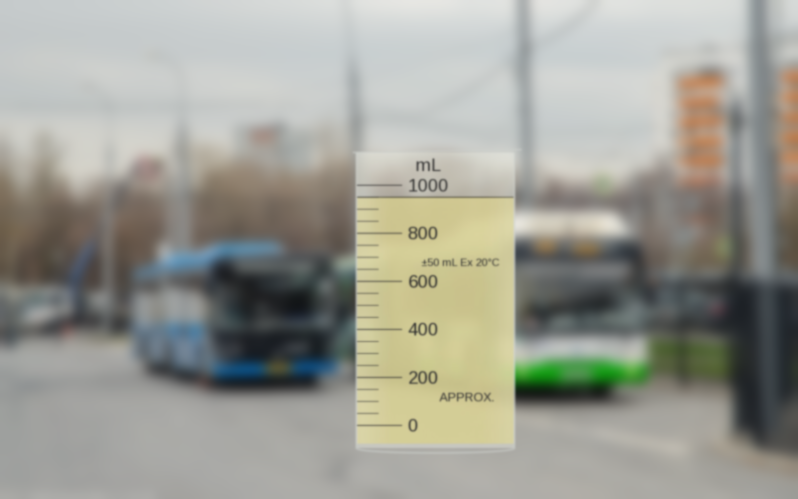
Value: value=950 unit=mL
